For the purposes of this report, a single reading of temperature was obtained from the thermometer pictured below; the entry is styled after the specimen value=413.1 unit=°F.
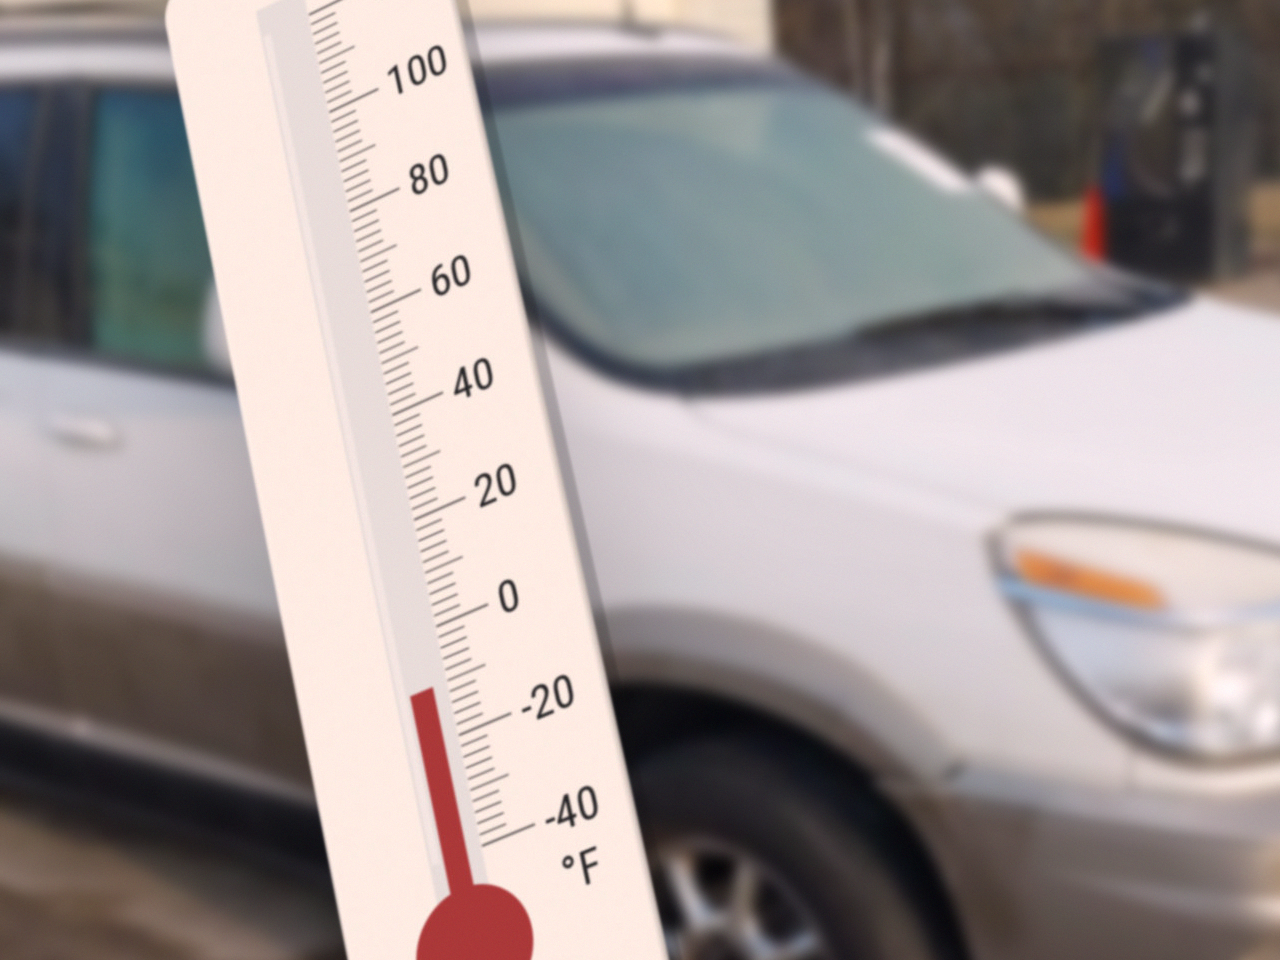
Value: value=-10 unit=°F
